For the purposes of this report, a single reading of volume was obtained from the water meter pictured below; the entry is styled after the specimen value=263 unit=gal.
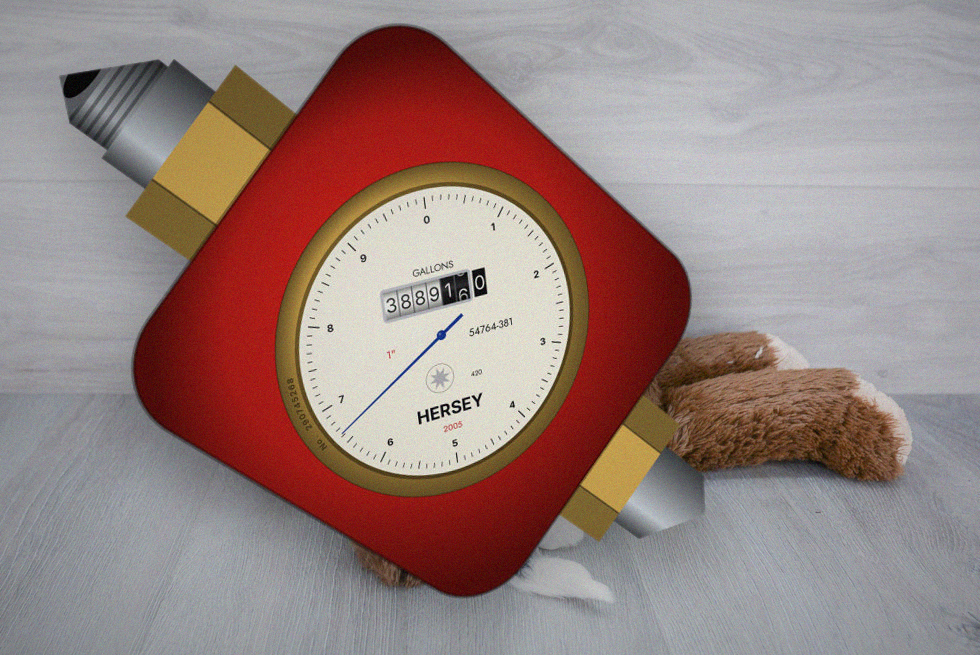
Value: value=3889156.6 unit=gal
